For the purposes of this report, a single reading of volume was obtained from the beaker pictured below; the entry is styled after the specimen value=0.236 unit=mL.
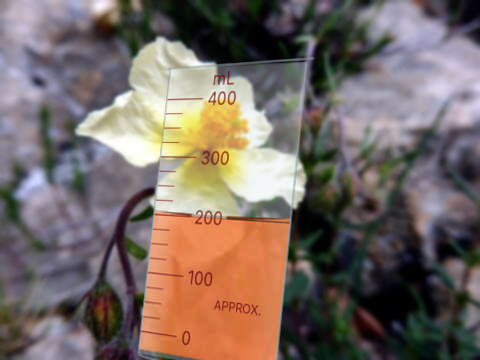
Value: value=200 unit=mL
